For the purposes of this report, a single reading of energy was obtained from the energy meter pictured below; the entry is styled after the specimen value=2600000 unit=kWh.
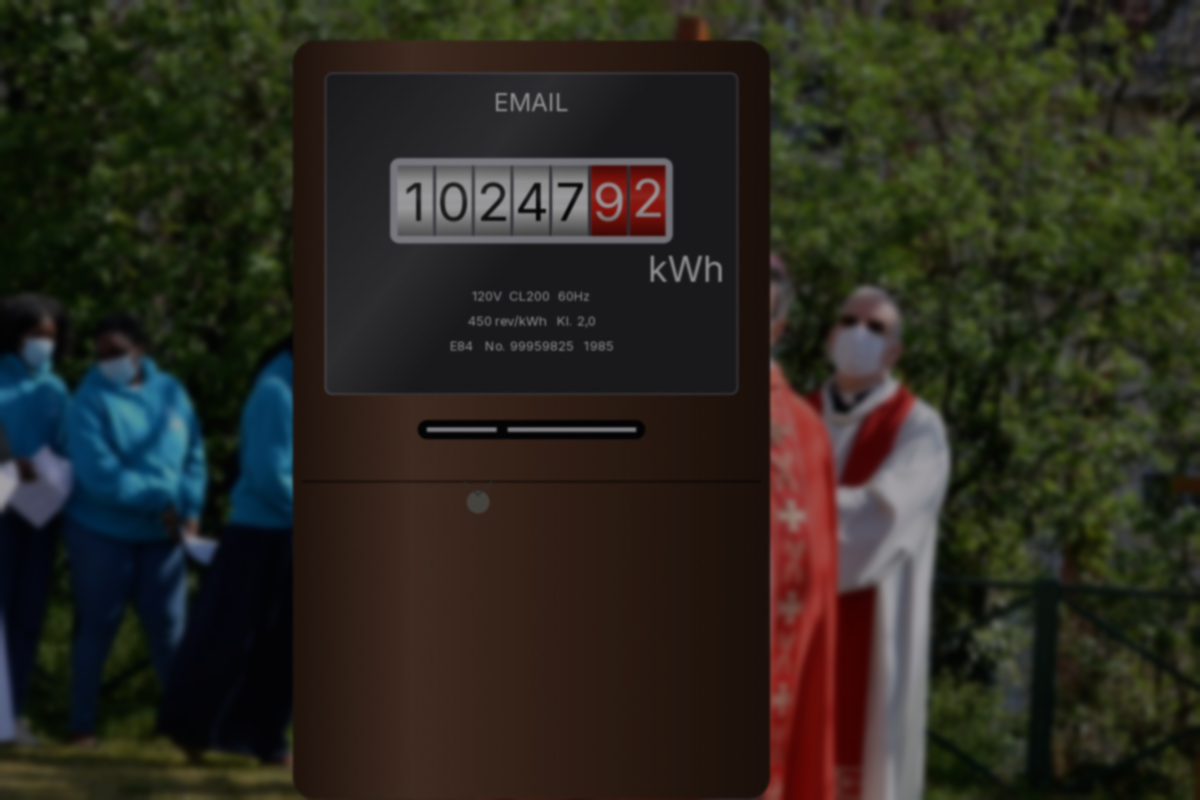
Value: value=10247.92 unit=kWh
